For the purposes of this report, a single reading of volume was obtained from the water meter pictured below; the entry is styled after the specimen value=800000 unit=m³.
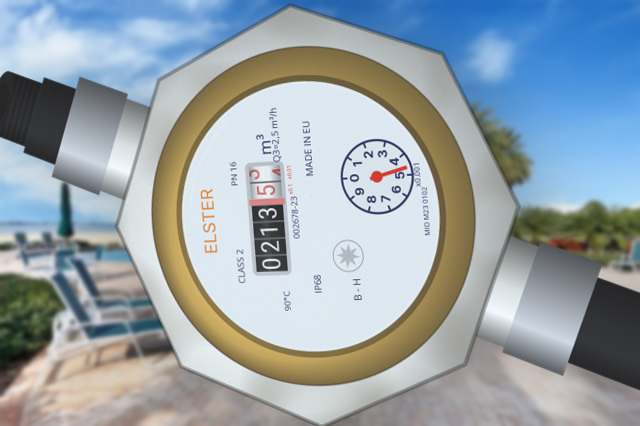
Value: value=213.534 unit=m³
